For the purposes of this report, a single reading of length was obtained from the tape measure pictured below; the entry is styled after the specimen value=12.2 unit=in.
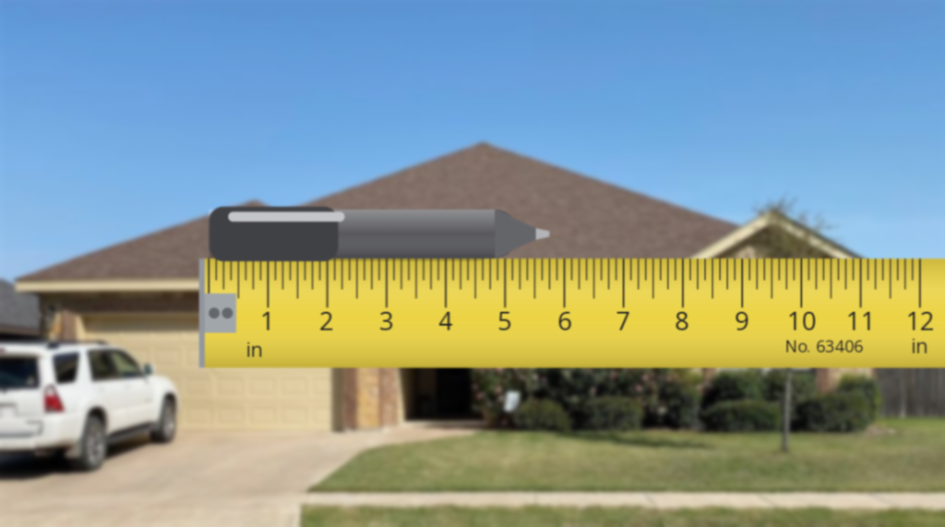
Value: value=5.75 unit=in
